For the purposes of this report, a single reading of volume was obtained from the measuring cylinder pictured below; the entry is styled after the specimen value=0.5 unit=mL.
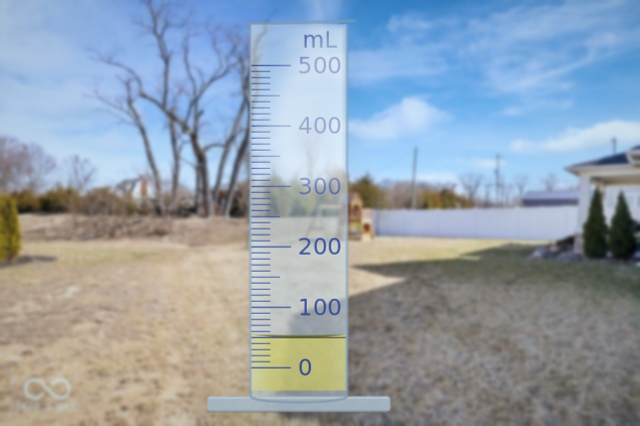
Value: value=50 unit=mL
